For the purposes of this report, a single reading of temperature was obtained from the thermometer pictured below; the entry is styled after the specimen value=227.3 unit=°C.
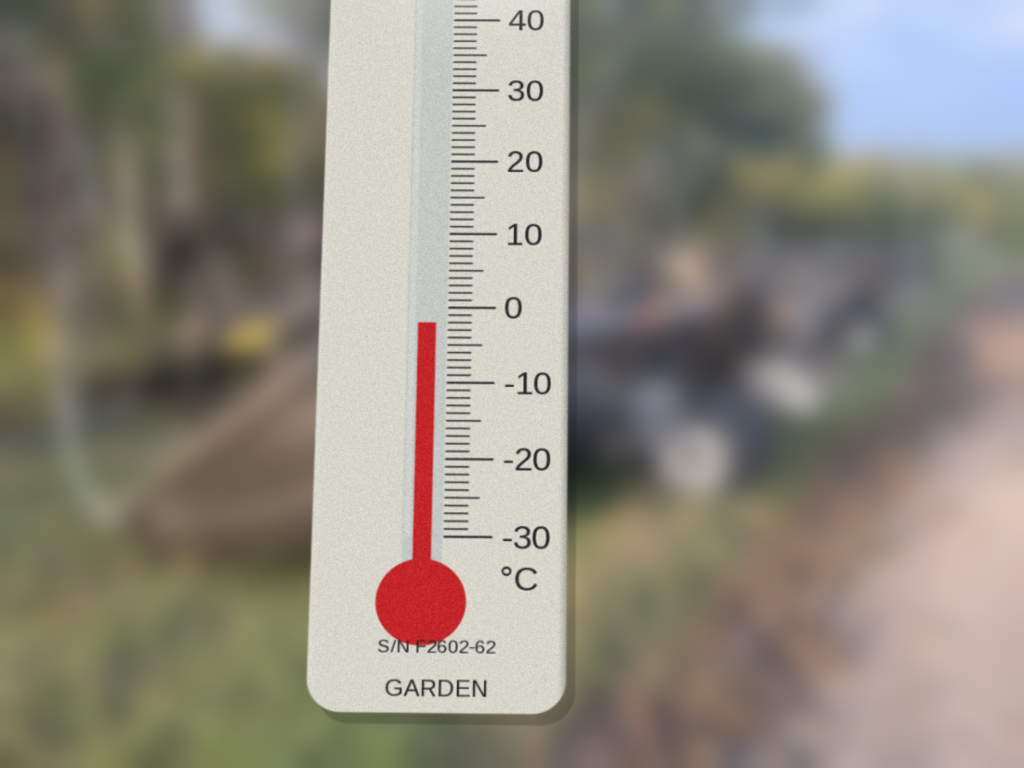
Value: value=-2 unit=°C
